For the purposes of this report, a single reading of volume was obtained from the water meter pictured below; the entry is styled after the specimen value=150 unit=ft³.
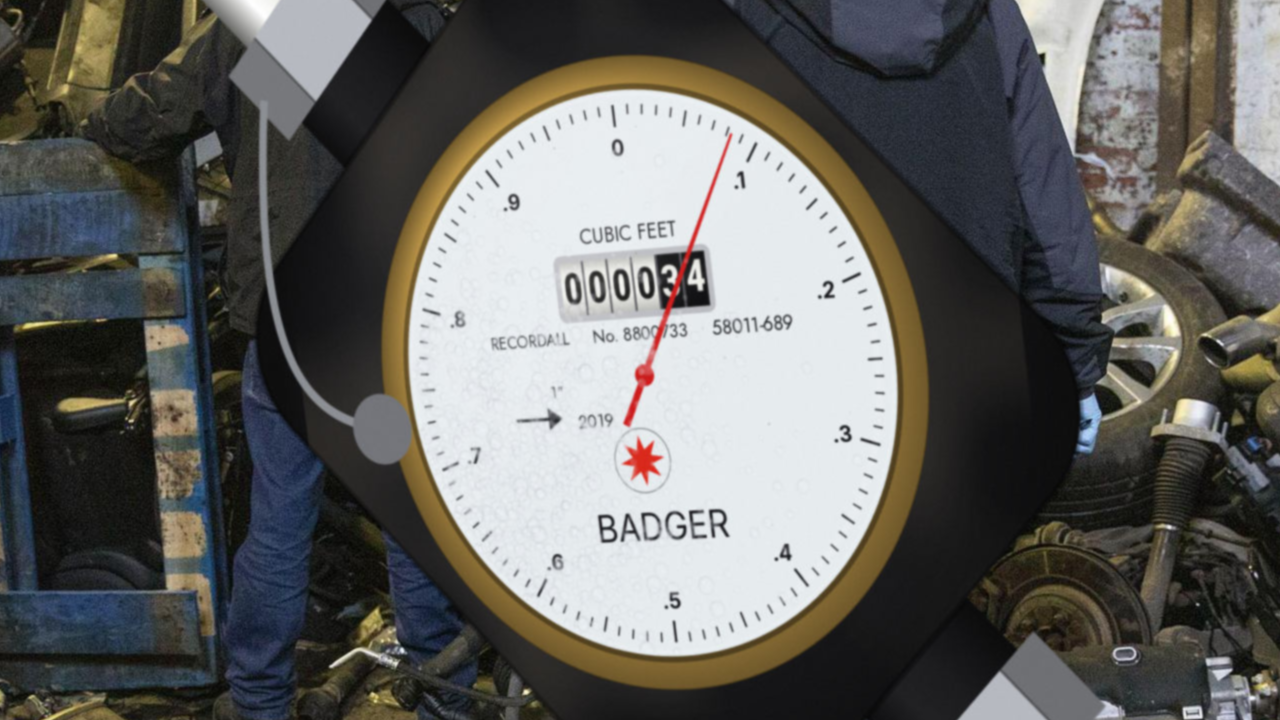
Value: value=34.08 unit=ft³
